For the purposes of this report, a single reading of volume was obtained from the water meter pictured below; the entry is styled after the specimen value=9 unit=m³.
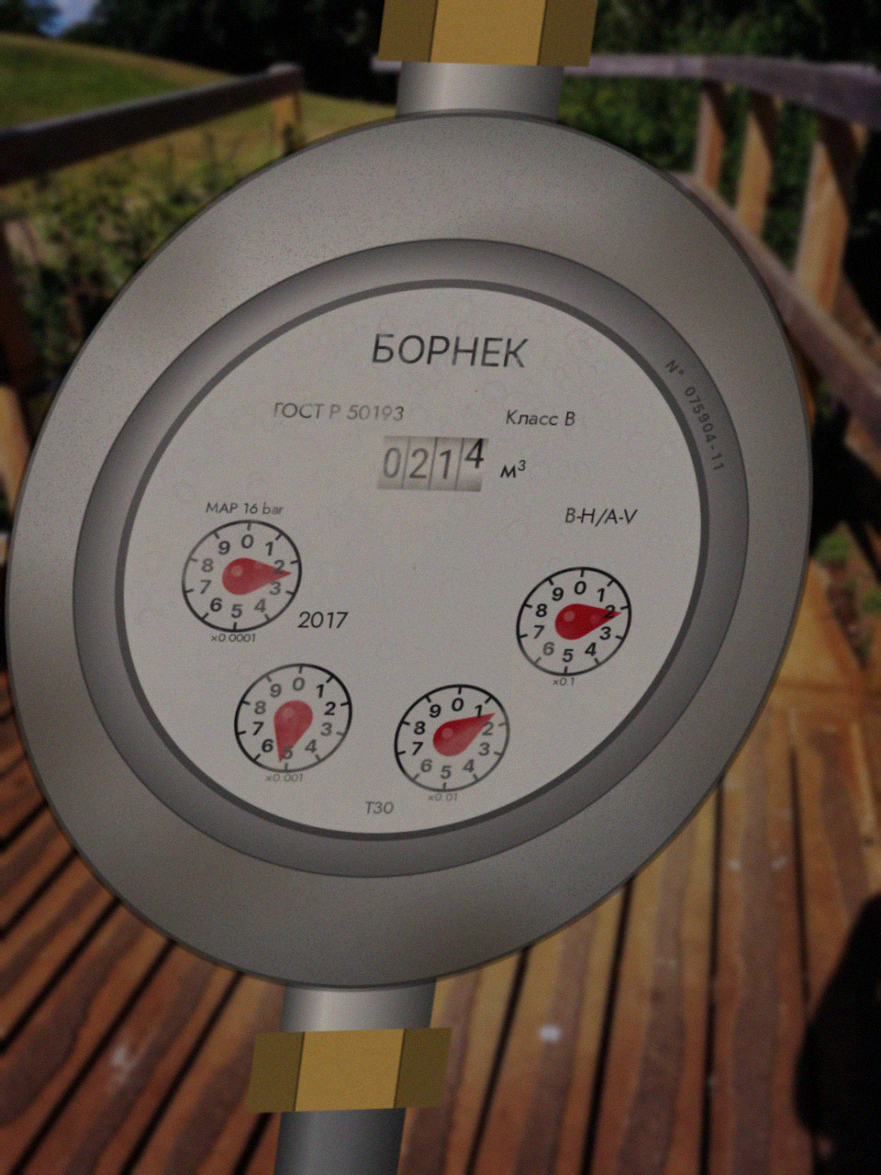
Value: value=214.2152 unit=m³
